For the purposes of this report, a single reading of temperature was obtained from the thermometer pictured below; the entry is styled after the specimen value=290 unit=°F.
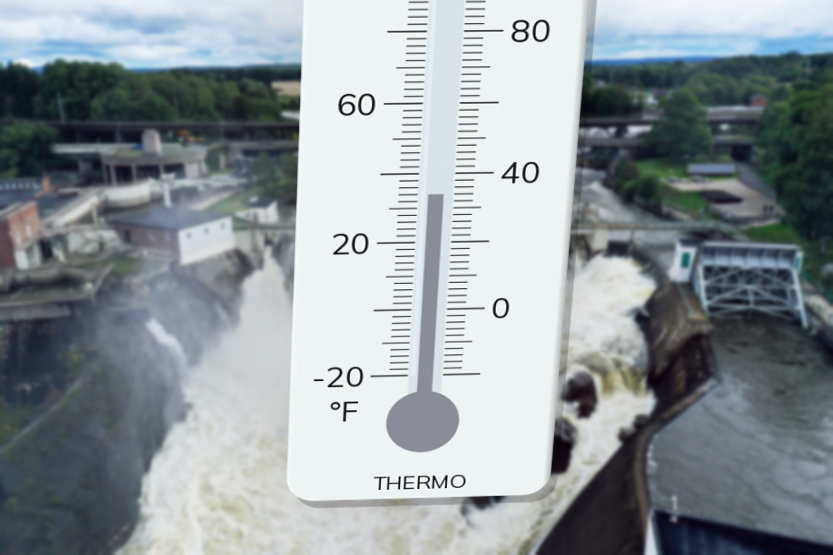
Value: value=34 unit=°F
